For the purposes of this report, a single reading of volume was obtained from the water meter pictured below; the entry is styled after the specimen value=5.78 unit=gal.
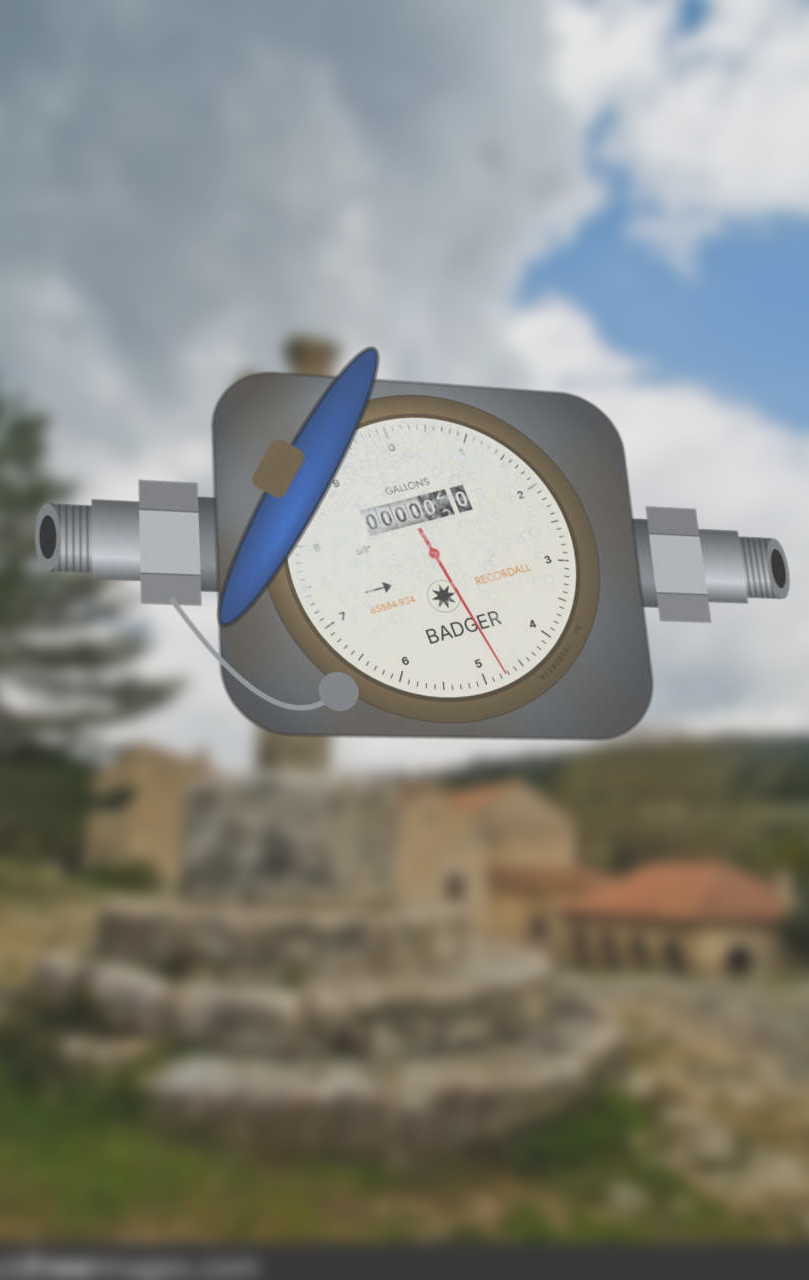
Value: value=24.7 unit=gal
